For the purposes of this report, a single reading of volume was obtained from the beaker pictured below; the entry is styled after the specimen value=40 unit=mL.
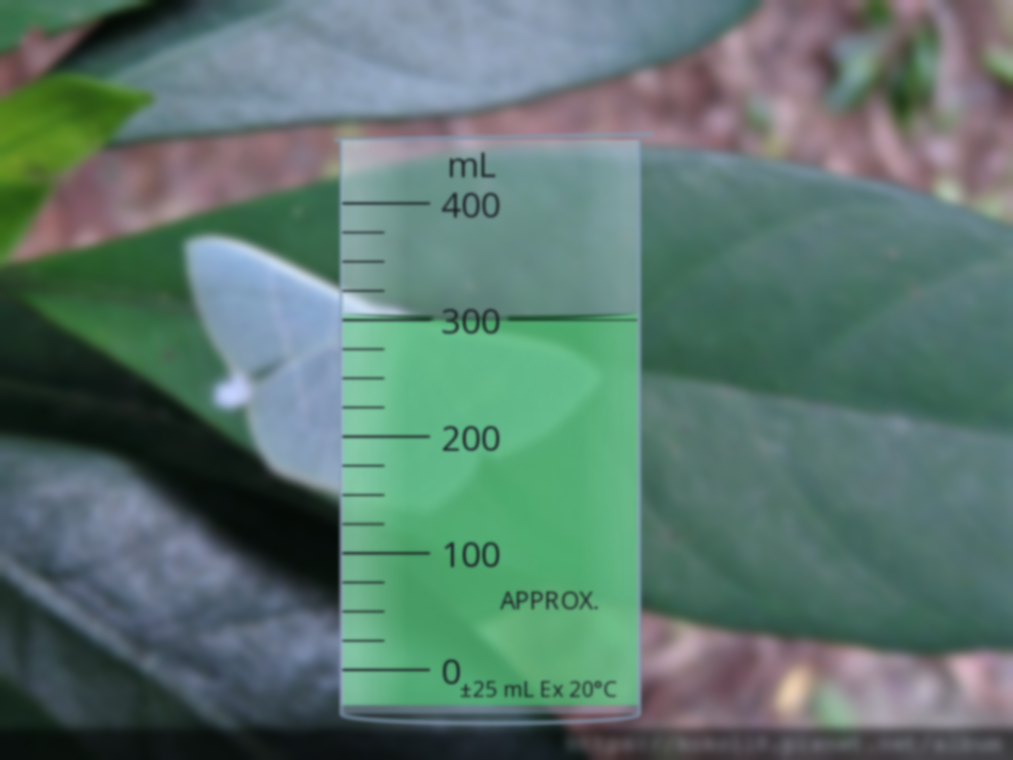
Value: value=300 unit=mL
